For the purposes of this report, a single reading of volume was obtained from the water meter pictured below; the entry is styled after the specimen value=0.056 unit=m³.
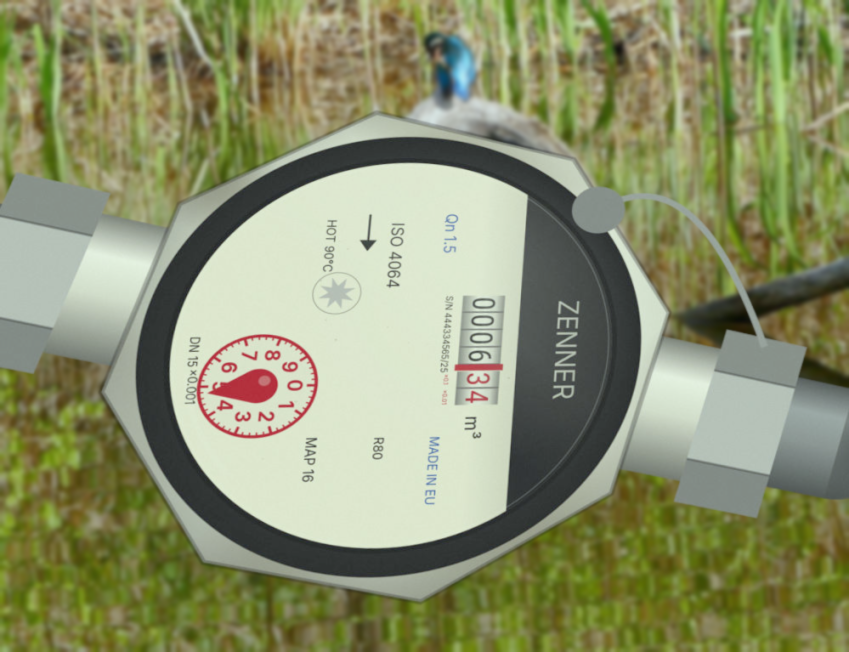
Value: value=6.344 unit=m³
